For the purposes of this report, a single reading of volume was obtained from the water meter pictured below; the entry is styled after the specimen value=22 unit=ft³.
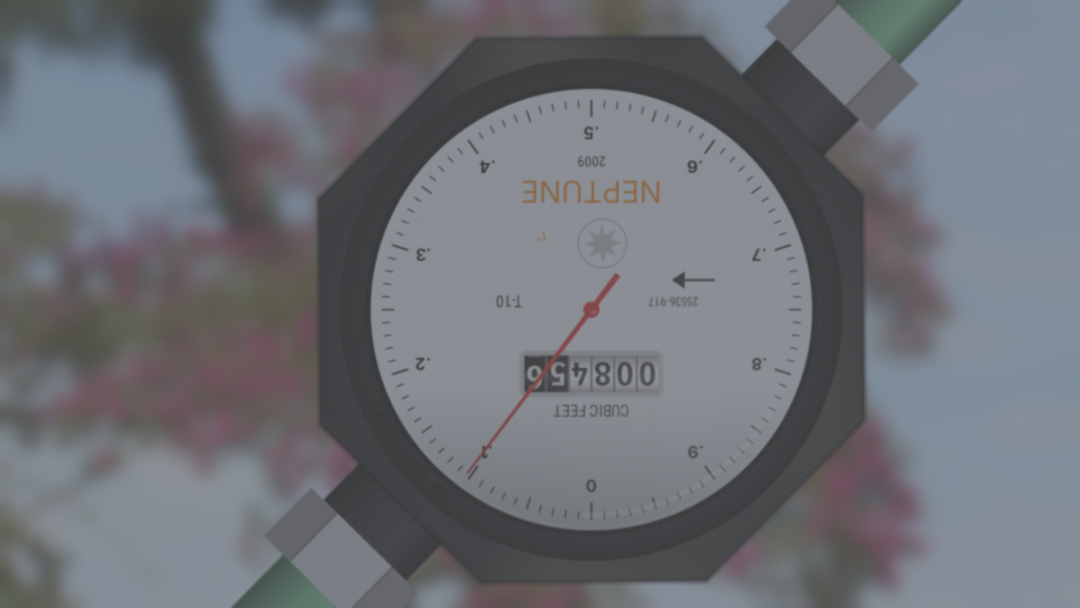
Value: value=8456.10 unit=ft³
